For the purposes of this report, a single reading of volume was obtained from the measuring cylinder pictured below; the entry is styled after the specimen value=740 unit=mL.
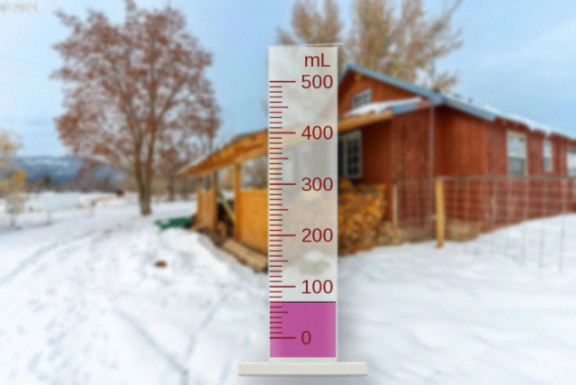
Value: value=70 unit=mL
